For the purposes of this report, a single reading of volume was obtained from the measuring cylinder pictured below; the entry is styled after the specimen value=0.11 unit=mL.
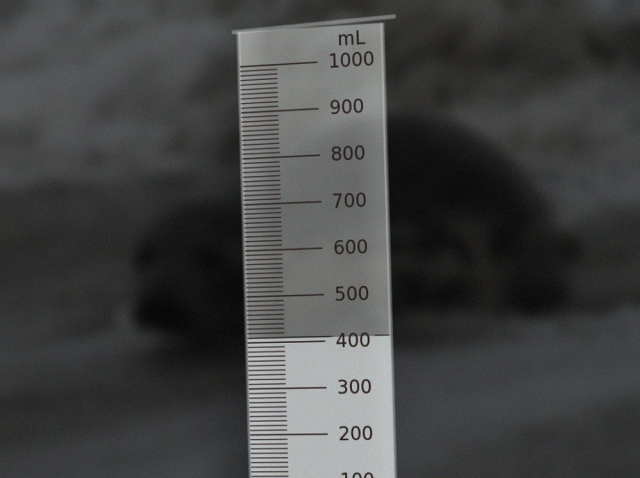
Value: value=410 unit=mL
